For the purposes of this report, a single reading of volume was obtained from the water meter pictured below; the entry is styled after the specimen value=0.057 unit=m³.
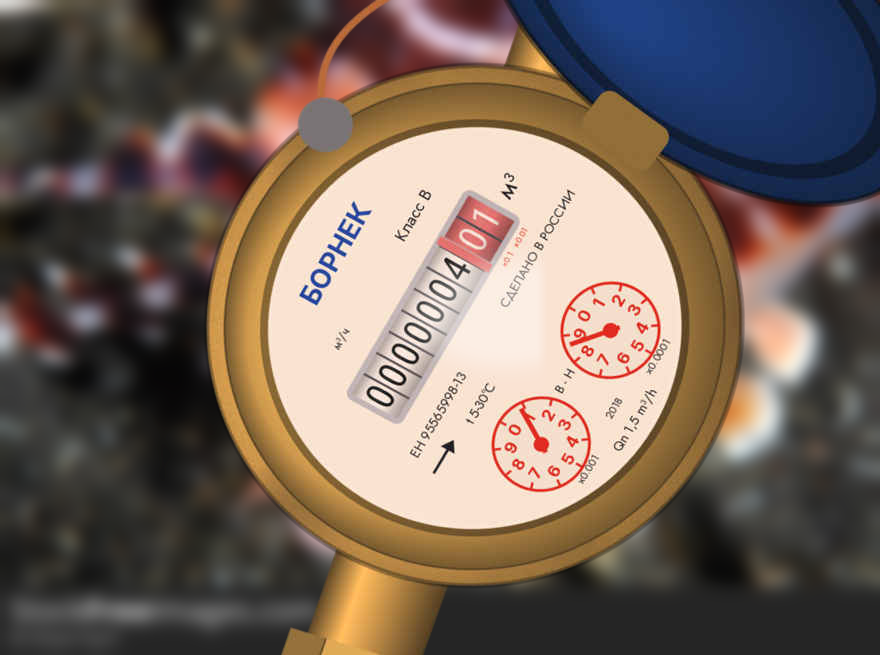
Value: value=4.0108 unit=m³
